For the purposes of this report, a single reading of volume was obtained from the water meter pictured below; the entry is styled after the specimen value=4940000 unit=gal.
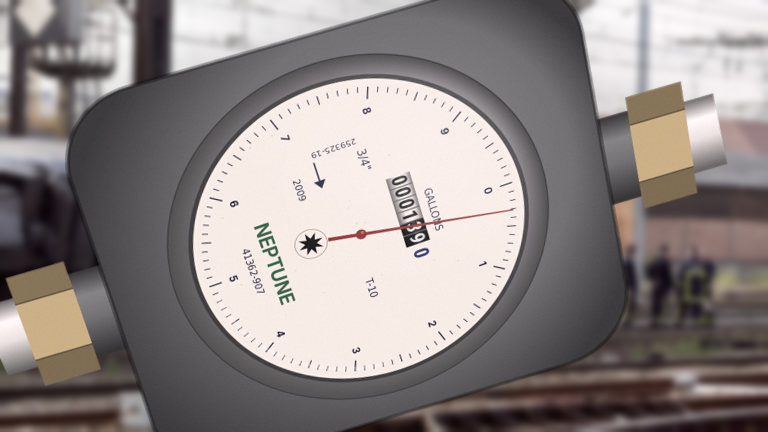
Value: value=1390.3 unit=gal
